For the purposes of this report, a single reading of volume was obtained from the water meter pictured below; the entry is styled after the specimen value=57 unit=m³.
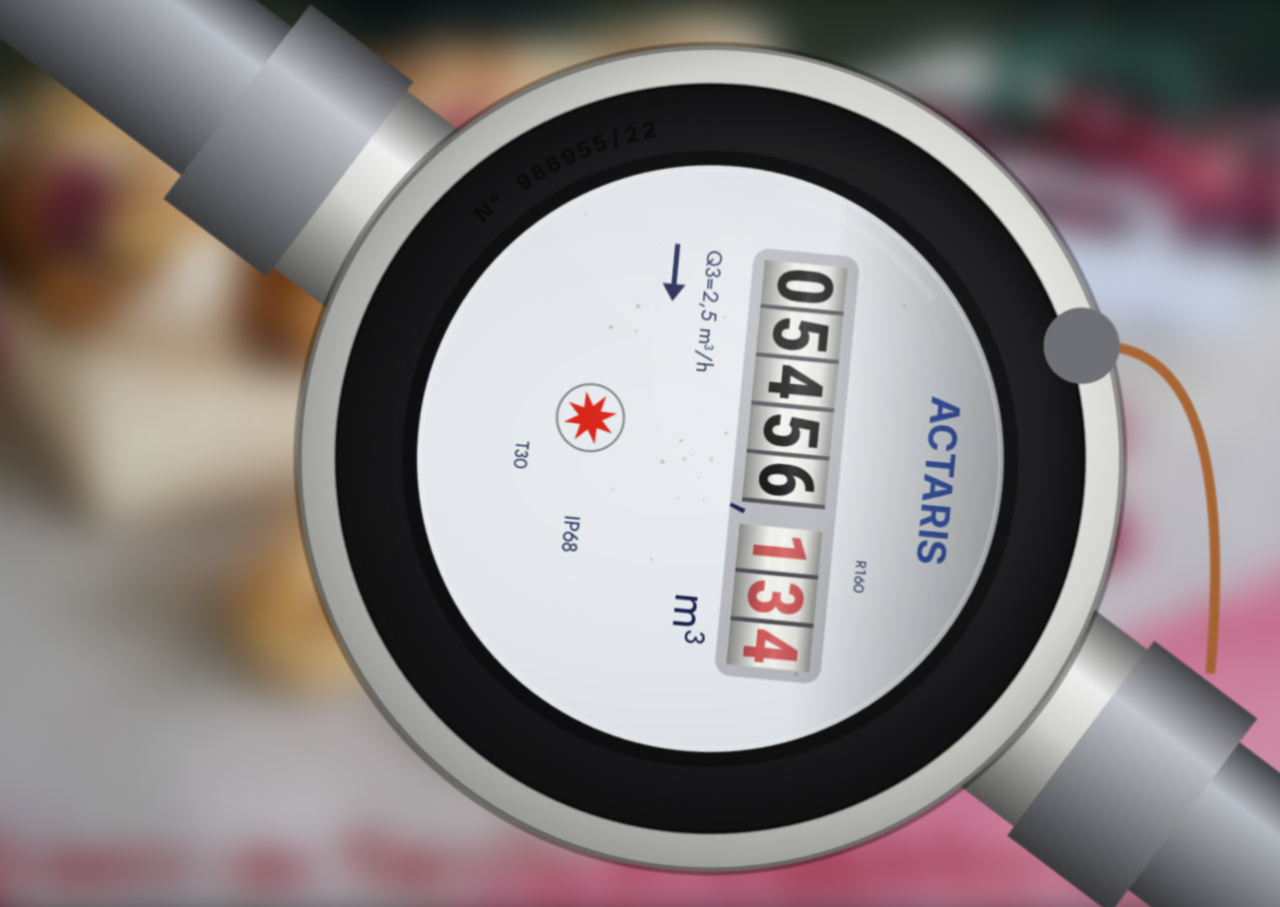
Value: value=5456.134 unit=m³
